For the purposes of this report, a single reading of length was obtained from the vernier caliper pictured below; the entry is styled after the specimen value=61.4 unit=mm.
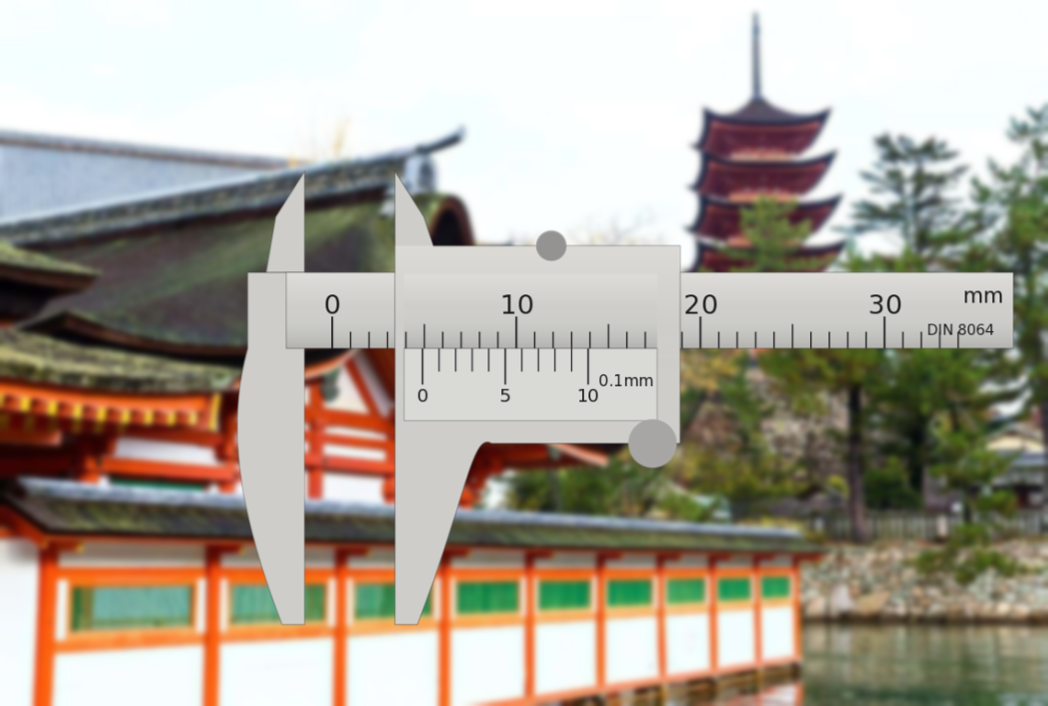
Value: value=4.9 unit=mm
